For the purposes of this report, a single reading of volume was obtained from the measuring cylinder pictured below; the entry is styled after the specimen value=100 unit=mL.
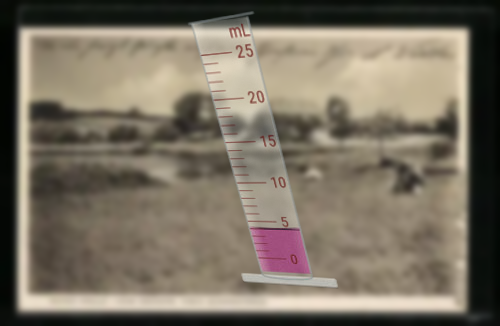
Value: value=4 unit=mL
